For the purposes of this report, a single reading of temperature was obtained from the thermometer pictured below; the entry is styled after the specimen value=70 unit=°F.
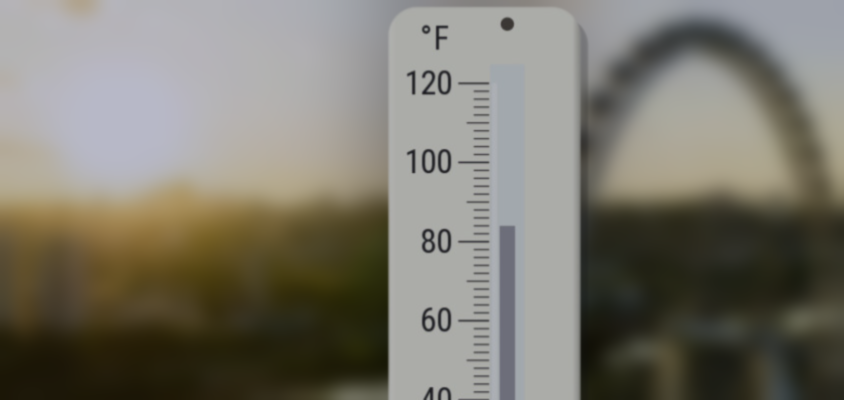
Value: value=84 unit=°F
